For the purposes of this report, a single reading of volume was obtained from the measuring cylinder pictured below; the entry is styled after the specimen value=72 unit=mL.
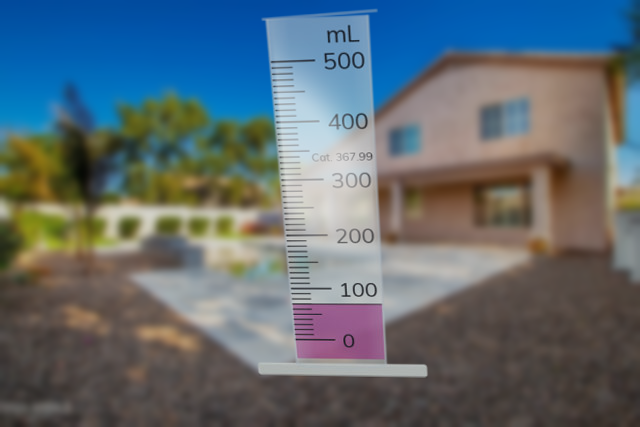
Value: value=70 unit=mL
